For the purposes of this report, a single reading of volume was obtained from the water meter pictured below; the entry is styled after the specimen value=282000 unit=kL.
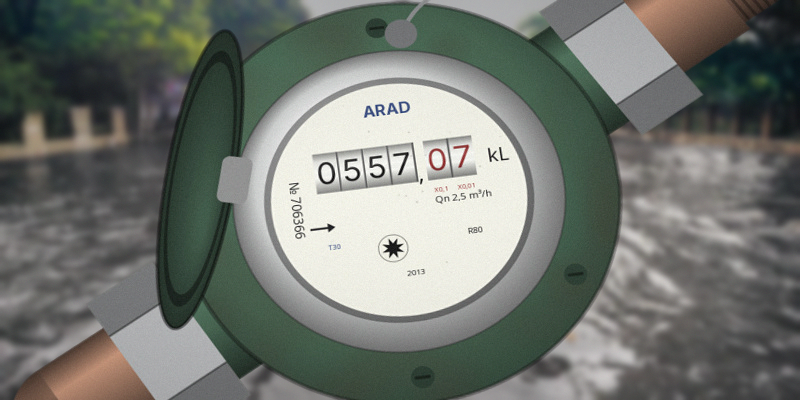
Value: value=557.07 unit=kL
